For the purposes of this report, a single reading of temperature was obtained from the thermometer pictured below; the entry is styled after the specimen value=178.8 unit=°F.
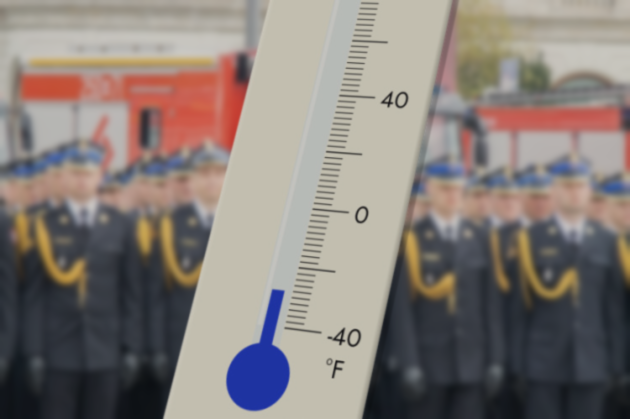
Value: value=-28 unit=°F
